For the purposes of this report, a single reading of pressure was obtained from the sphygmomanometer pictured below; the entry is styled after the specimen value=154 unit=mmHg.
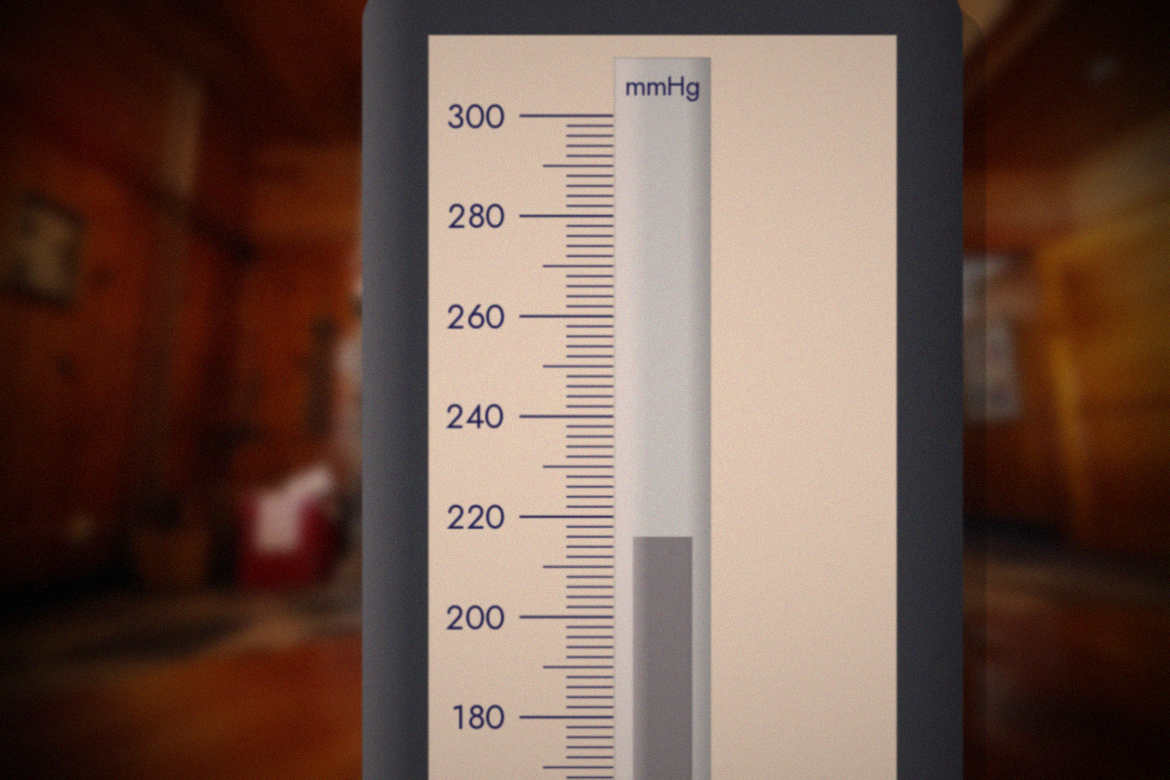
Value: value=216 unit=mmHg
